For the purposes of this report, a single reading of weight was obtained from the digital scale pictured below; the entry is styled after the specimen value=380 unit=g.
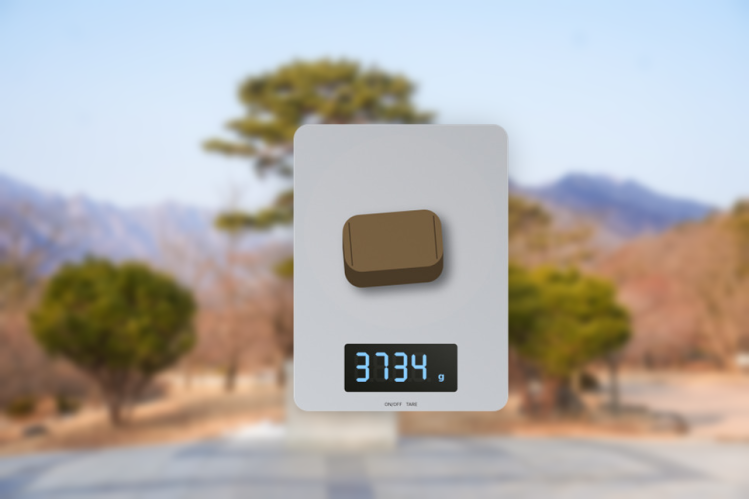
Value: value=3734 unit=g
